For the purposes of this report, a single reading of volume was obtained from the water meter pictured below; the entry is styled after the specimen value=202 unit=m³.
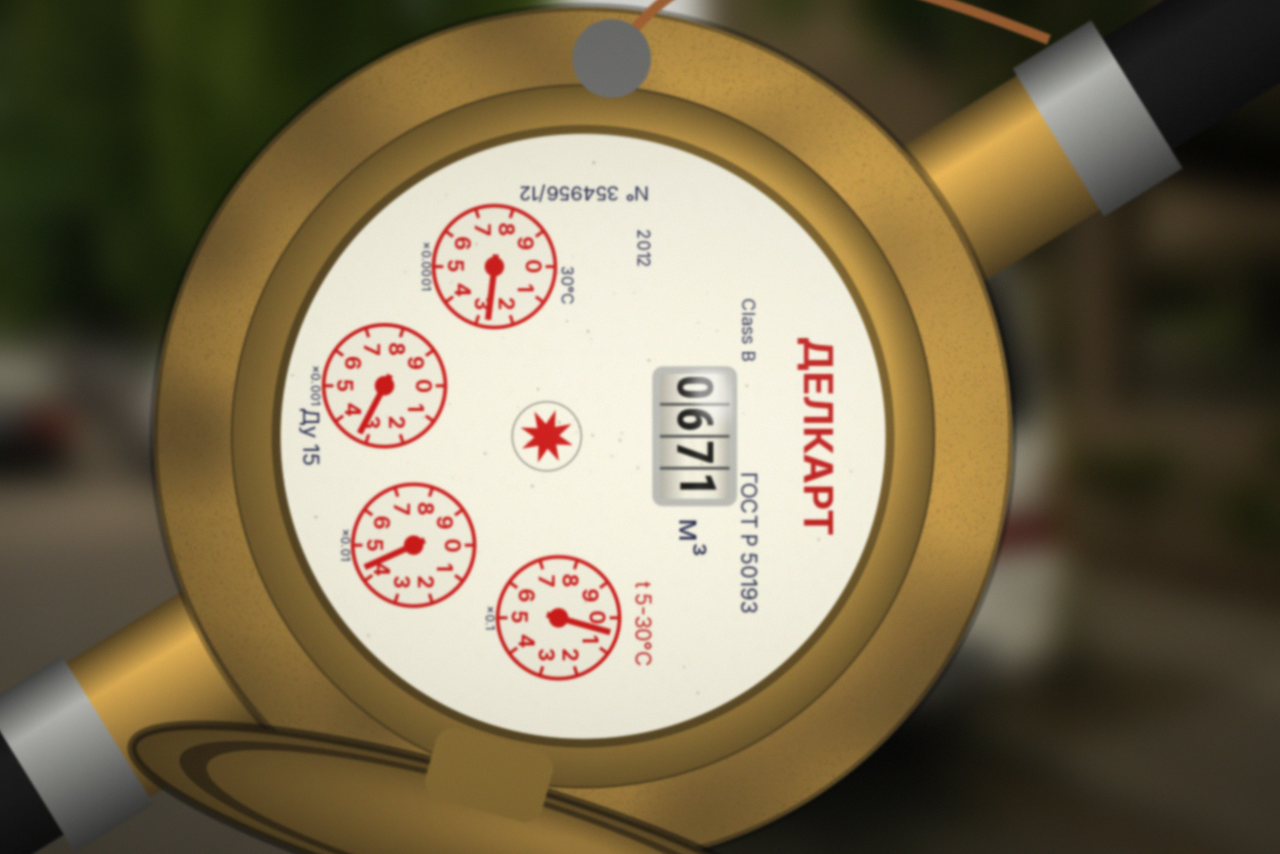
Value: value=671.0432 unit=m³
